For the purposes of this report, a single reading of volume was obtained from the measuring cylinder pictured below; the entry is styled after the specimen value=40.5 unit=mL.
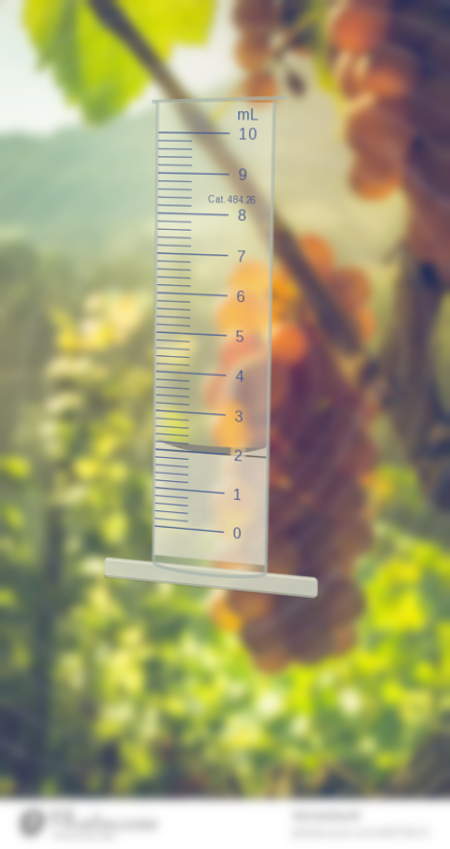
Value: value=2 unit=mL
